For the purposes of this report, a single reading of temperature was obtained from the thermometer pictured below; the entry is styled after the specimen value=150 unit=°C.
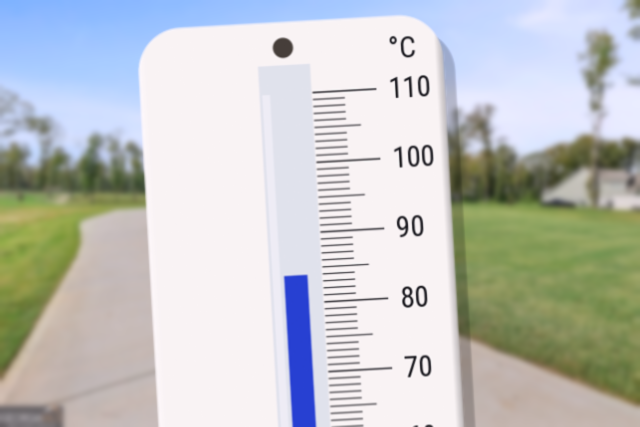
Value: value=84 unit=°C
